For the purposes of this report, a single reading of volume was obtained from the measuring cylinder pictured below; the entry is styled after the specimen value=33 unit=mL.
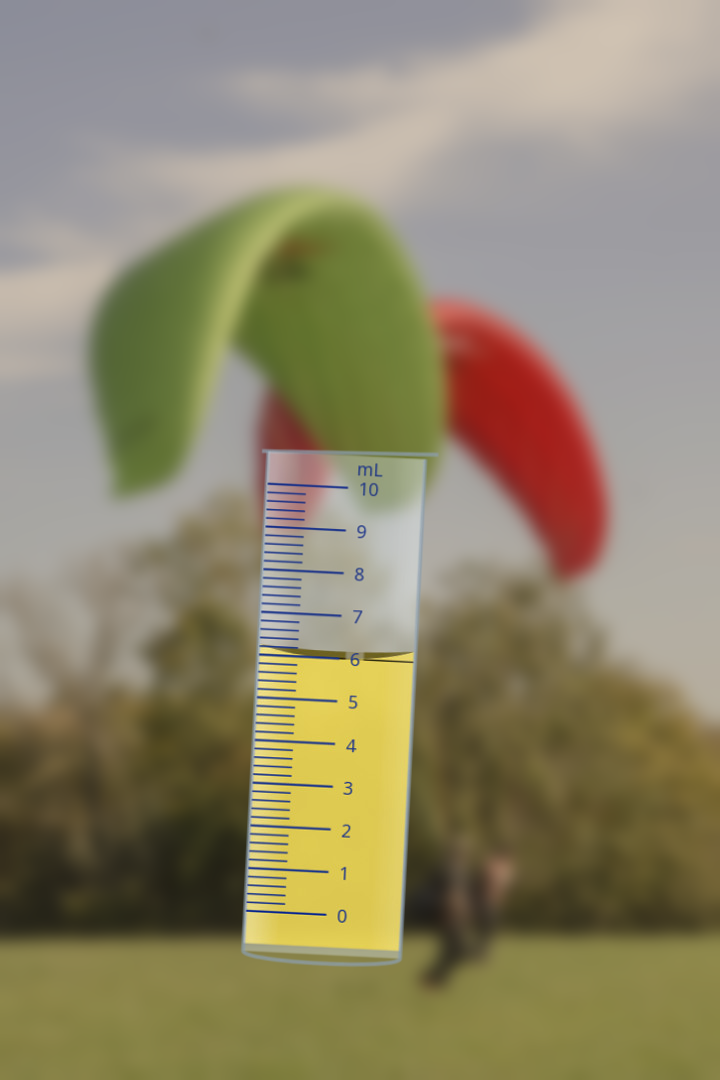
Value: value=6 unit=mL
